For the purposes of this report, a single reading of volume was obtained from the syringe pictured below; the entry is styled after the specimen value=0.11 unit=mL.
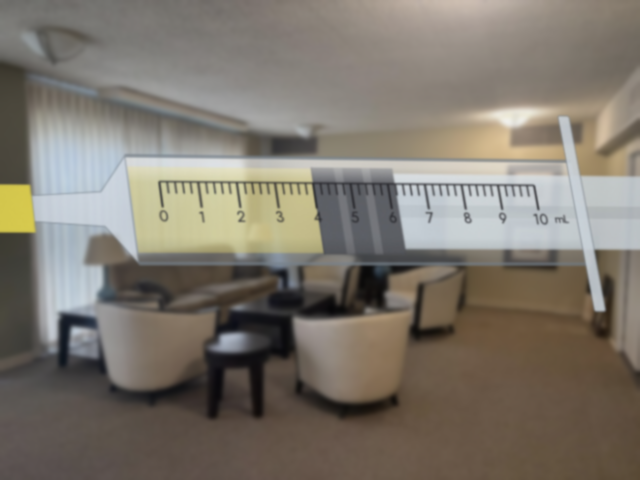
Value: value=4 unit=mL
